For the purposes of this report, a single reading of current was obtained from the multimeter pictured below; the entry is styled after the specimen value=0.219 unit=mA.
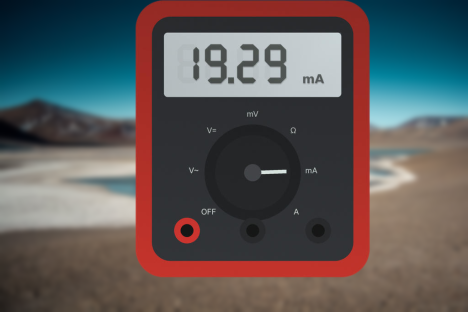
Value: value=19.29 unit=mA
